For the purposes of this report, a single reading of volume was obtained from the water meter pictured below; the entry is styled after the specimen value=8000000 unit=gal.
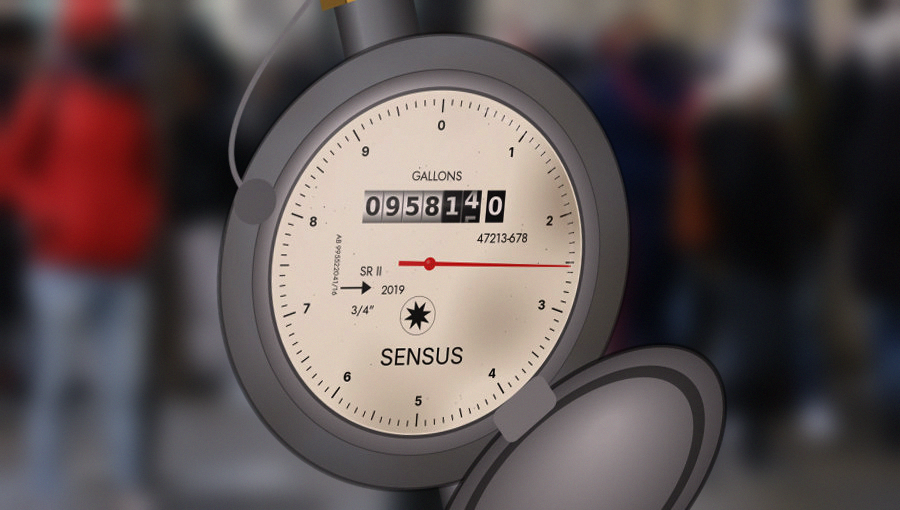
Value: value=958142.5 unit=gal
